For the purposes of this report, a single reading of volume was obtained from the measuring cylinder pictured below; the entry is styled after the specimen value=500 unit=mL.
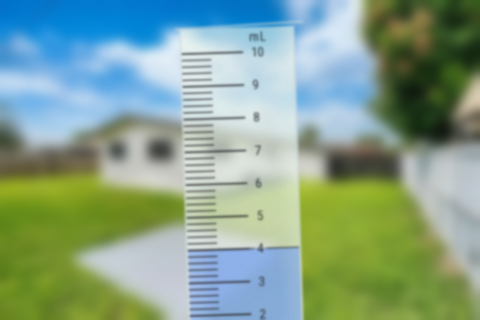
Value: value=4 unit=mL
